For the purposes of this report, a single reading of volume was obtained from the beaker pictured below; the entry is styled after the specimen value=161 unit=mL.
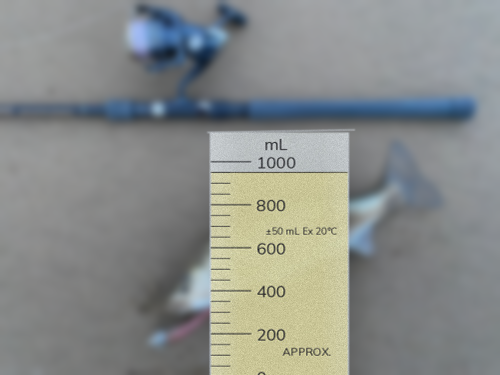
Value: value=950 unit=mL
